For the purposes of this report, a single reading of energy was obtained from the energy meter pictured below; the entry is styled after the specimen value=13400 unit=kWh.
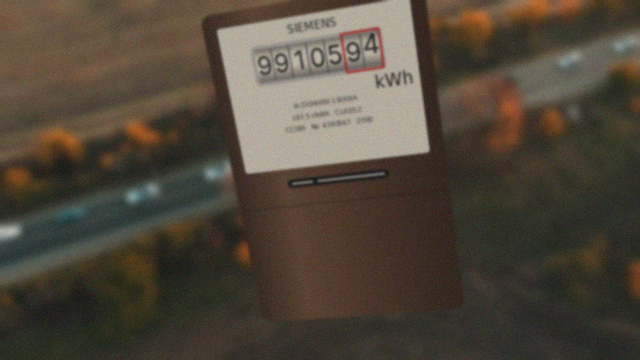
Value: value=99105.94 unit=kWh
